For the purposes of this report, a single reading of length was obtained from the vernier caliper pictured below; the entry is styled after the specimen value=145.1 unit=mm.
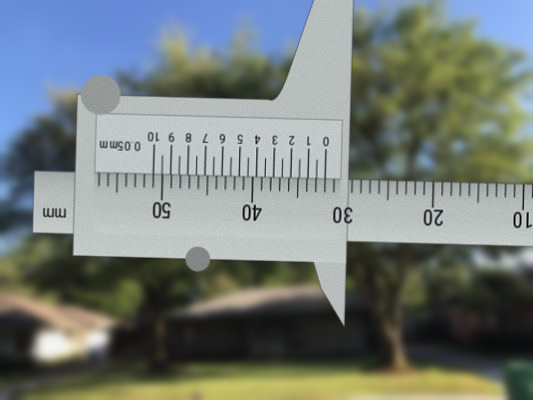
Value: value=32.0 unit=mm
